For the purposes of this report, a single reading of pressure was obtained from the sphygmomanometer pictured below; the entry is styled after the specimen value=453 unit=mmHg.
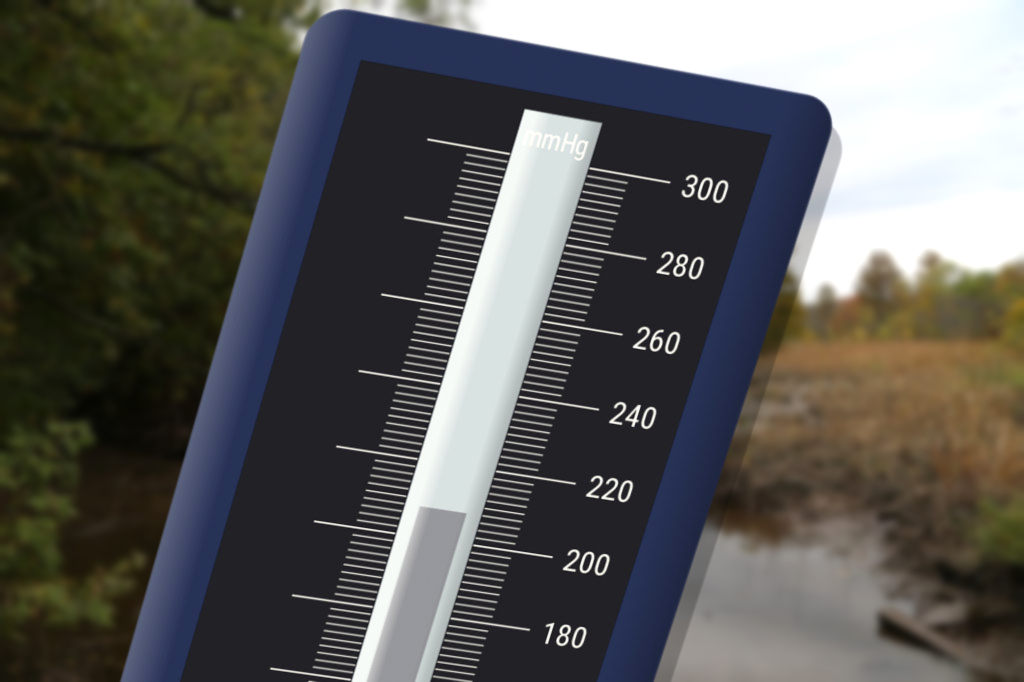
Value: value=208 unit=mmHg
